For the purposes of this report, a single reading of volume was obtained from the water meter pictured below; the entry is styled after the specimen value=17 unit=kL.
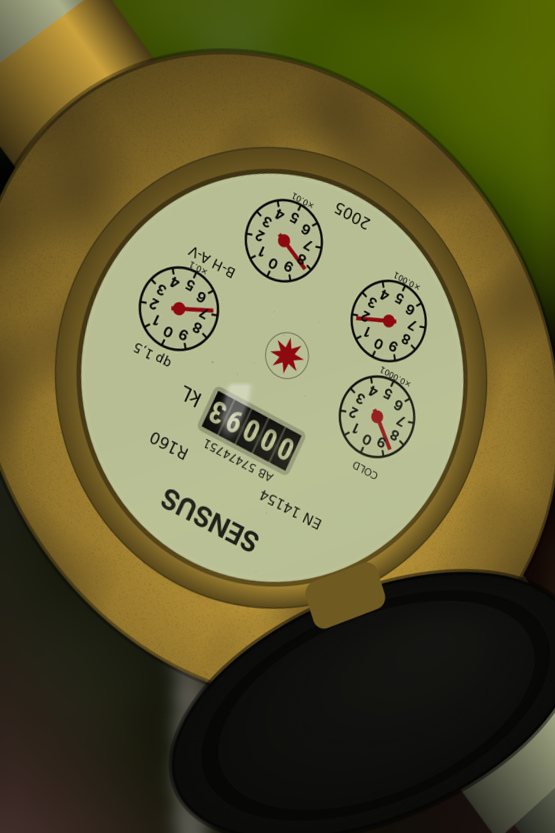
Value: value=93.6818 unit=kL
